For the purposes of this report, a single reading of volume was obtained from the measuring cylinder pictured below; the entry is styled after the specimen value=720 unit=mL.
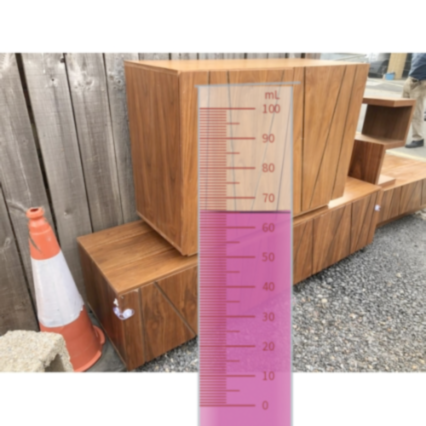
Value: value=65 unit=mL
